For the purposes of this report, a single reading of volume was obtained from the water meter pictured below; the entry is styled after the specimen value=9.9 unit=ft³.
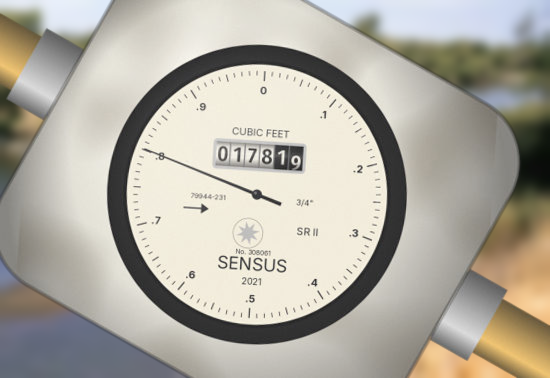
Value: value=17818.80 unit=ft³
